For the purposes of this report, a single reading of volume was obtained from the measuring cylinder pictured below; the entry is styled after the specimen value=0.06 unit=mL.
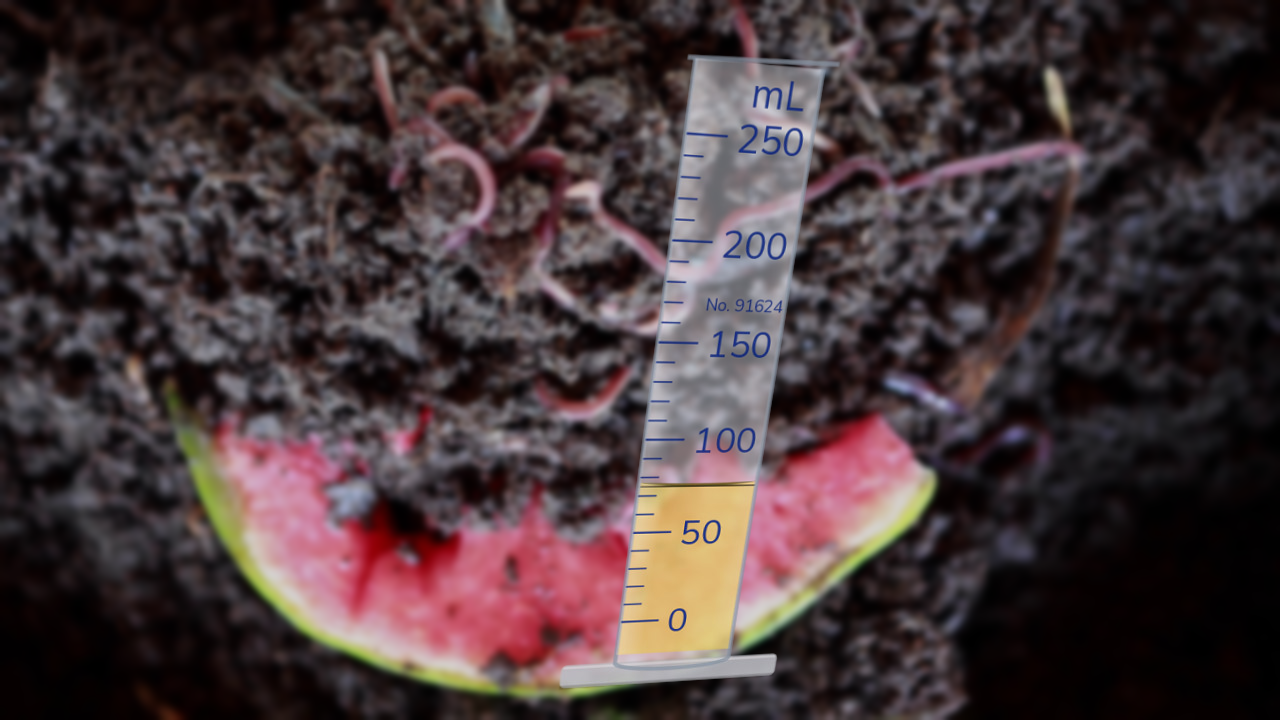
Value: value=75 unit=mL
